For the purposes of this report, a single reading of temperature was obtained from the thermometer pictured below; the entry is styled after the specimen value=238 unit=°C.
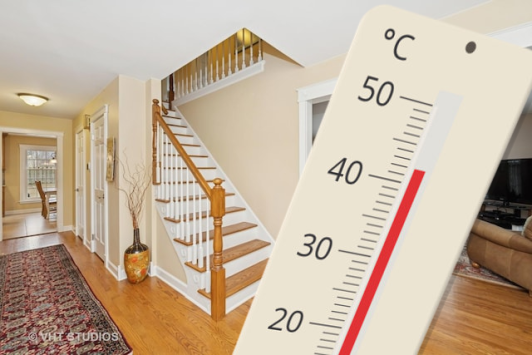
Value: value=42 unit=°C
